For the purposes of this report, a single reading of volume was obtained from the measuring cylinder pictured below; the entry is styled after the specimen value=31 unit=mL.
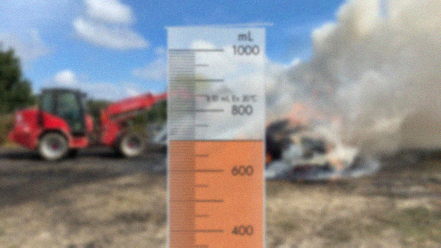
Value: value=700 unit=mL
